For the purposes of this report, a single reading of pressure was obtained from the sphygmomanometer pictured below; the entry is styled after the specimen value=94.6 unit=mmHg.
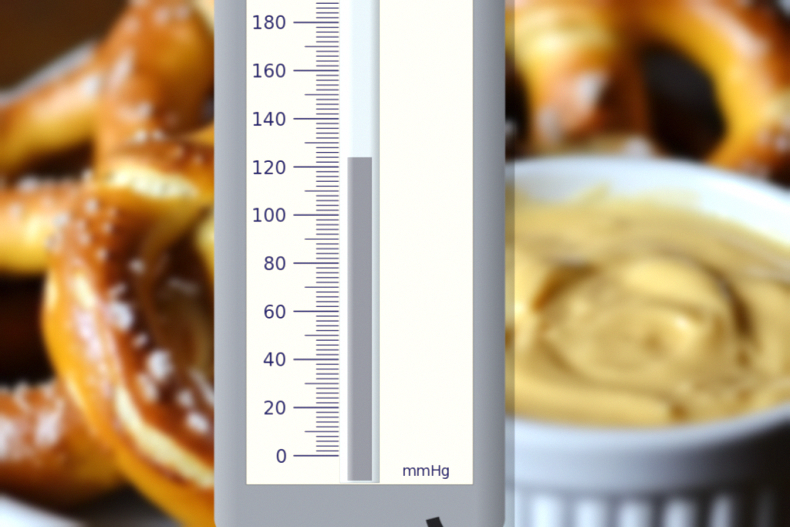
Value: value=124 unit=mmHg
